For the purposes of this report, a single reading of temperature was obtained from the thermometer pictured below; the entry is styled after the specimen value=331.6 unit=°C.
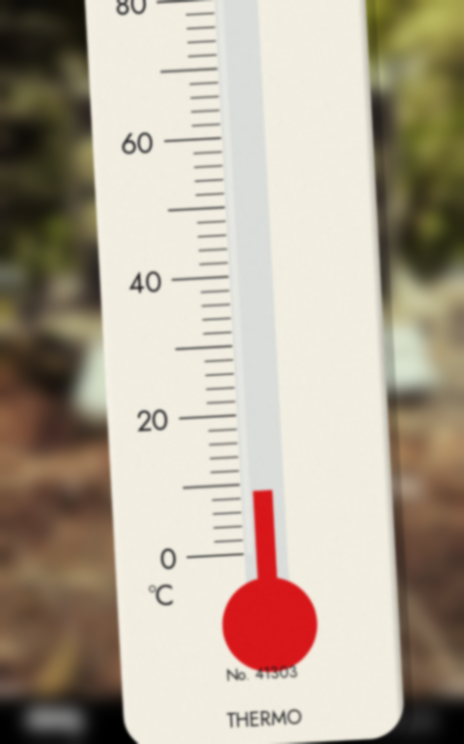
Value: value=9 unit=°C
